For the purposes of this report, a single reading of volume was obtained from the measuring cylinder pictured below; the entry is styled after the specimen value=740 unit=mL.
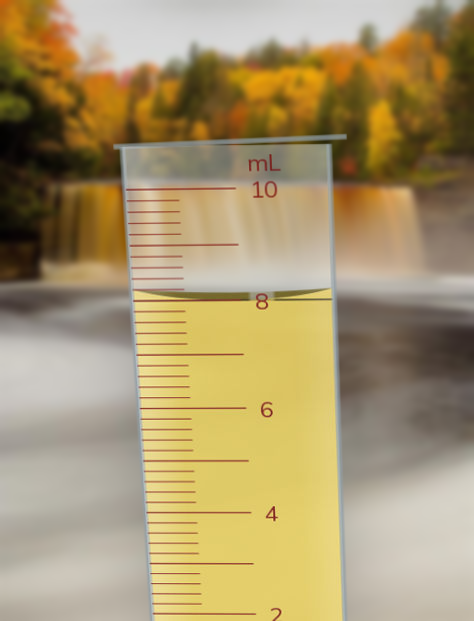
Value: value=8 unit=mL
